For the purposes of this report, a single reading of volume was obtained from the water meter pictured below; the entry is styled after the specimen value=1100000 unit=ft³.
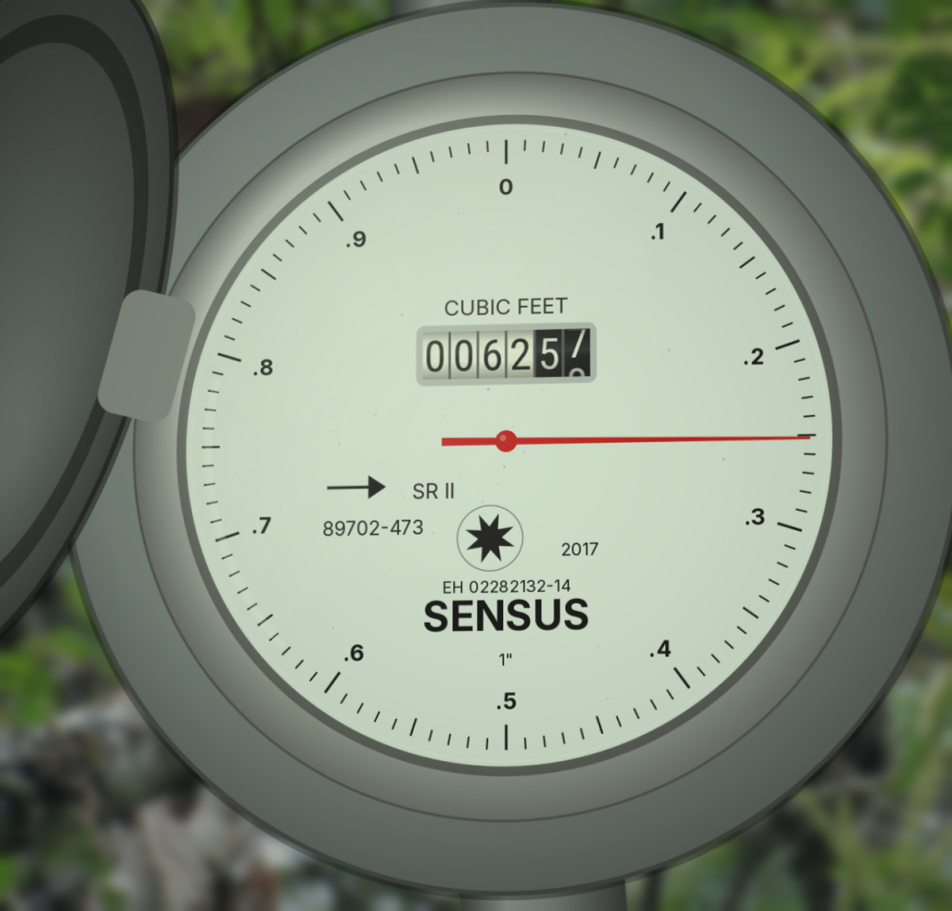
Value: value=6257.25 unit=ft³
